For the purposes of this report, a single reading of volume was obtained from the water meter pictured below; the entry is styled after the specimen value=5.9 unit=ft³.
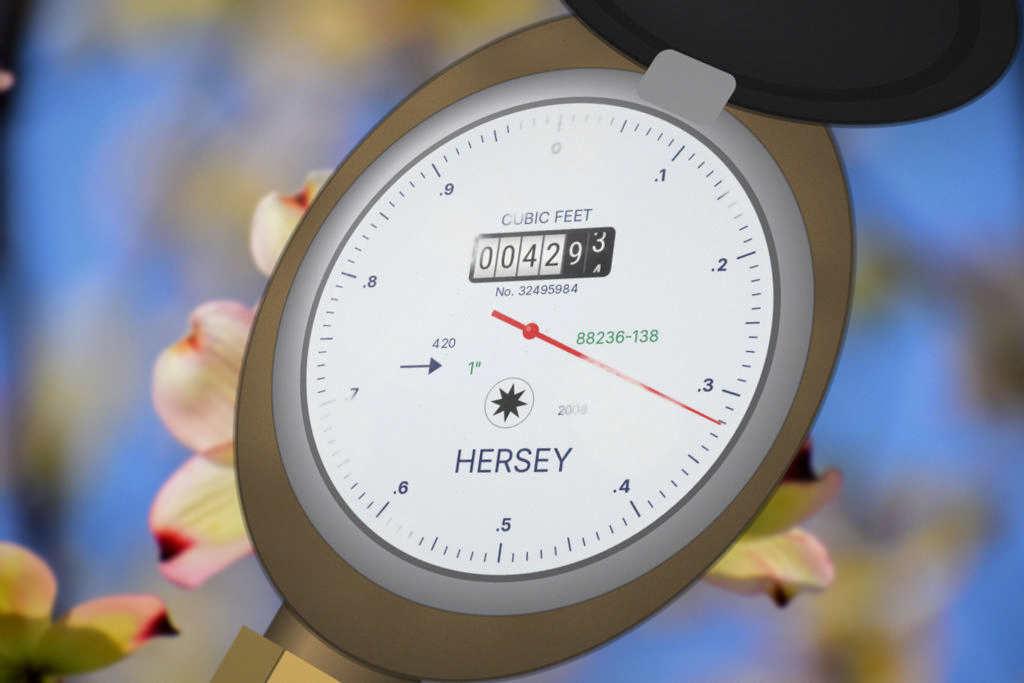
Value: value=4293.32 unit=ft³
